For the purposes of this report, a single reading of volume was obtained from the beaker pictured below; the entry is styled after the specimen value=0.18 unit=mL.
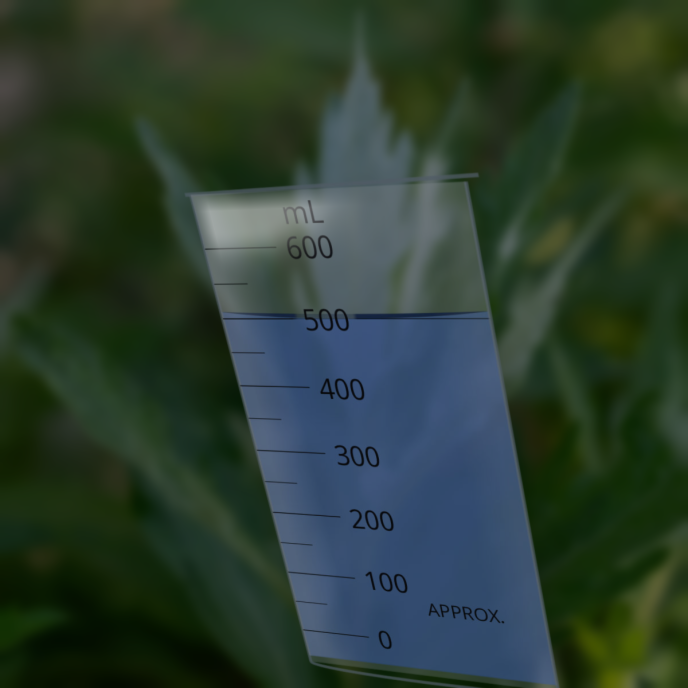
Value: value=500 unit=mL
